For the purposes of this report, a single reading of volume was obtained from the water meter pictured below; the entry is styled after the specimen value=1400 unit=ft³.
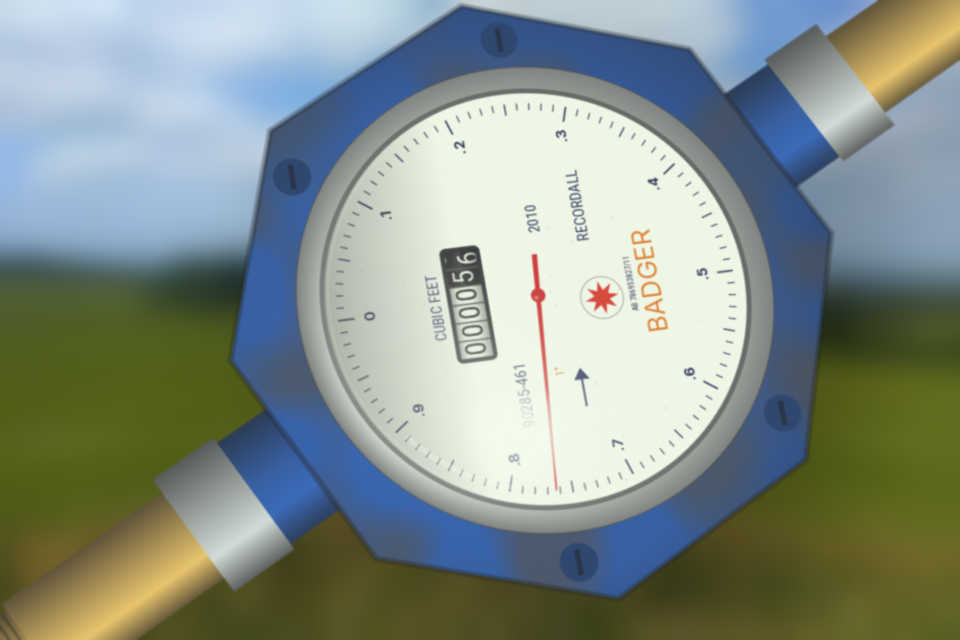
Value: value=55.76 unit=ft³
